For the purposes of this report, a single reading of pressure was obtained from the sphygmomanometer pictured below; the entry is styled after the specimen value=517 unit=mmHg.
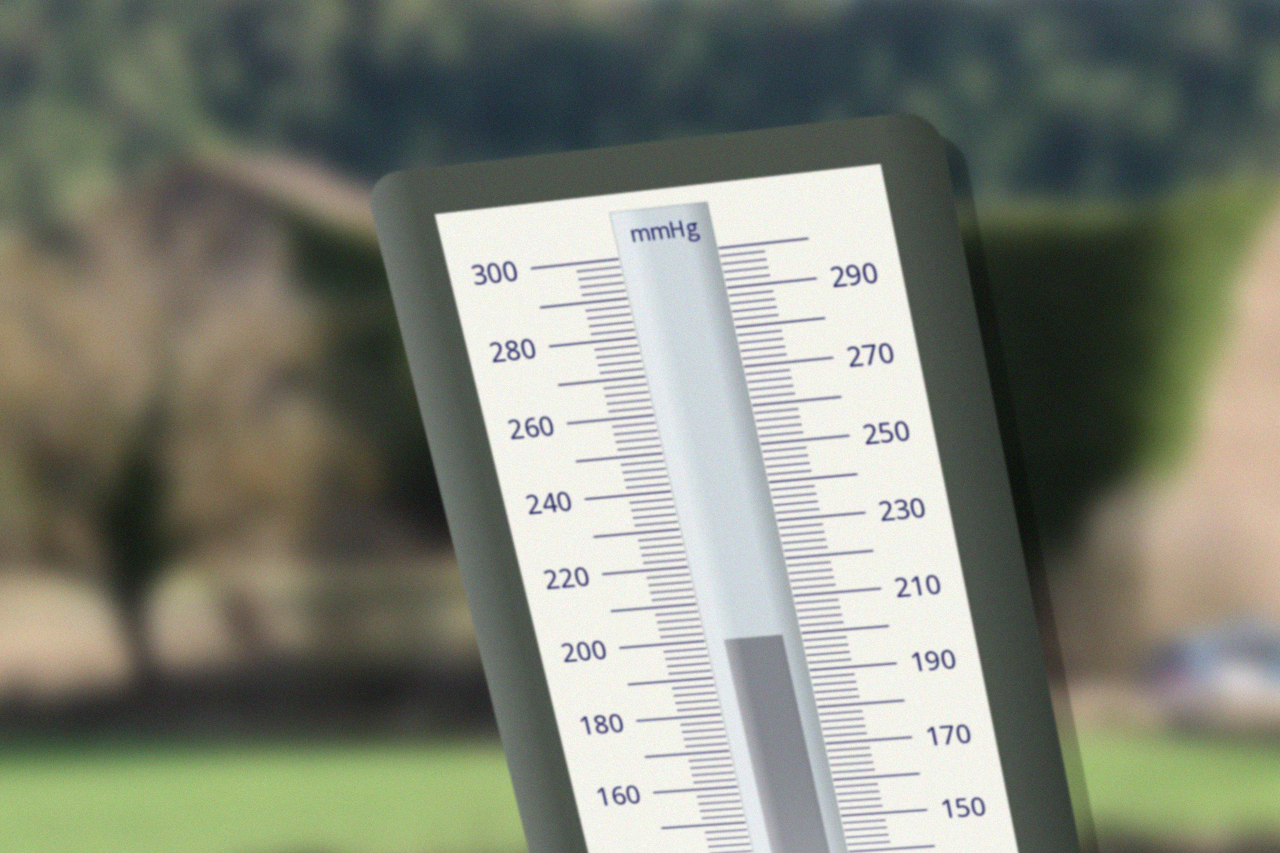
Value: value=200 unit=mmHg
